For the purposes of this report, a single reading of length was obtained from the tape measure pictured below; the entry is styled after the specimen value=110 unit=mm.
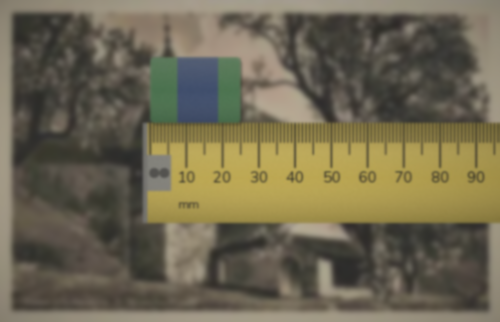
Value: value=25 unit=mm
